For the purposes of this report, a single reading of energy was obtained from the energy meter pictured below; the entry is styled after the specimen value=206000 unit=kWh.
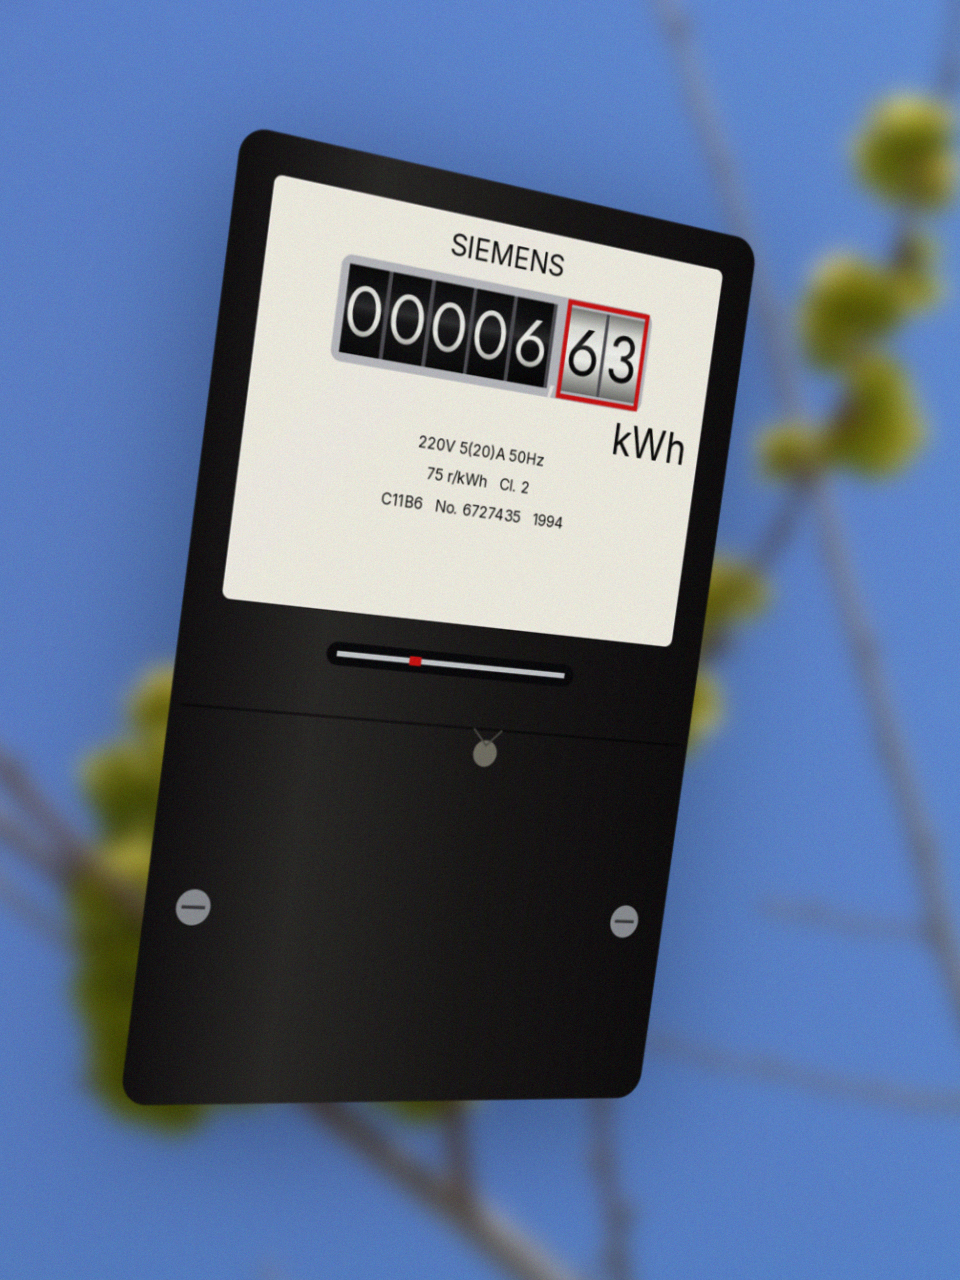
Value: value=6.63 unit=kWh
